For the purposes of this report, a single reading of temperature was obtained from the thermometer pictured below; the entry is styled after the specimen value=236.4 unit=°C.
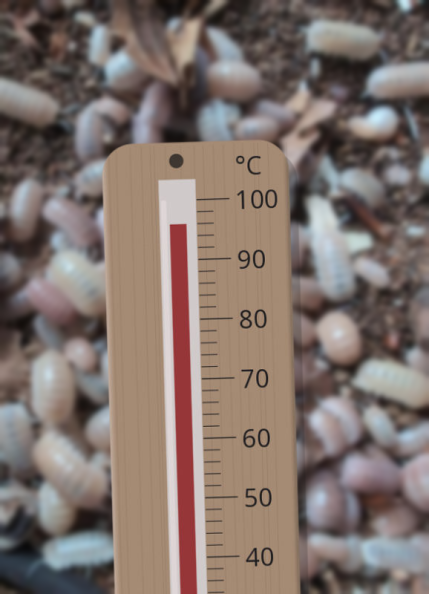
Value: value=96 unit=°C
